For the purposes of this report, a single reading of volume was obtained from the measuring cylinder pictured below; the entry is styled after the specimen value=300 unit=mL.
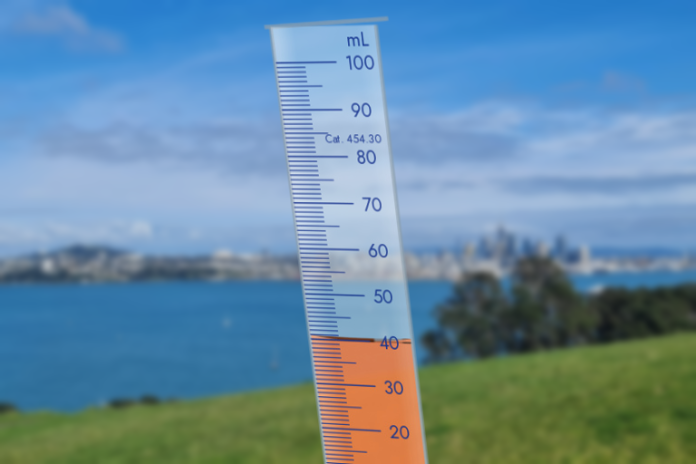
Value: value=40 unit=mL
